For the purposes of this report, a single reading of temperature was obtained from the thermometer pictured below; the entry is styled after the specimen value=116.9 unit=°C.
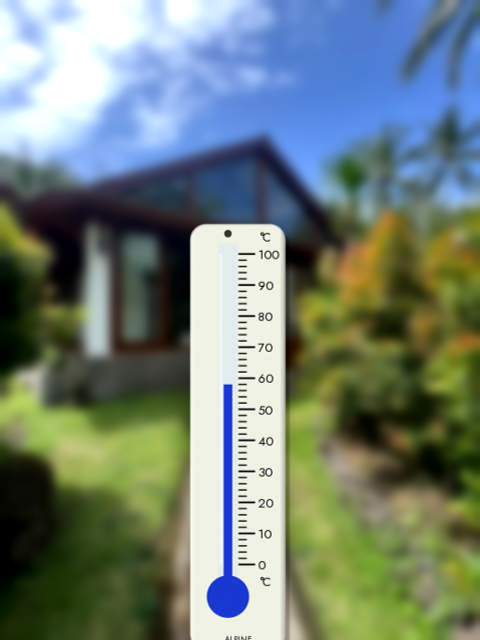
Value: value=58 unit=°C
